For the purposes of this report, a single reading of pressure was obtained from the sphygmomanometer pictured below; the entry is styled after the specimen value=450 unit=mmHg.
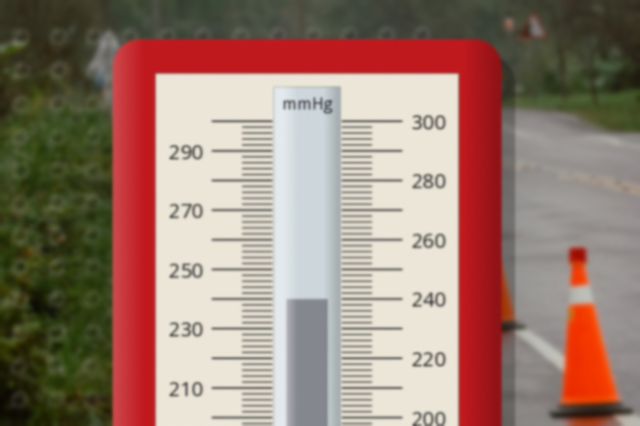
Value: value=240 unit=mmHg
